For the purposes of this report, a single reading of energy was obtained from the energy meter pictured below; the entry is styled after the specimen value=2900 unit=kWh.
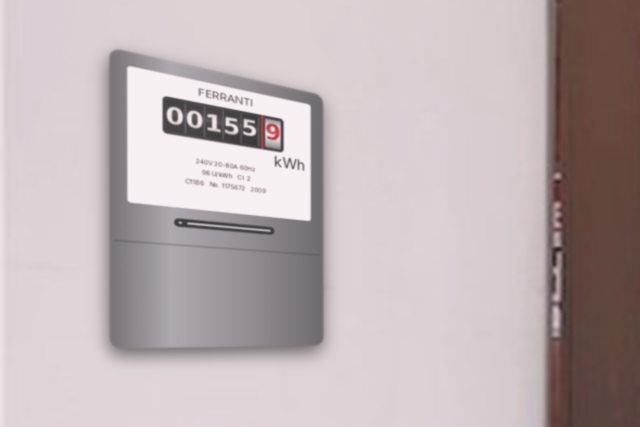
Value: value=155.9 unit=kWh
